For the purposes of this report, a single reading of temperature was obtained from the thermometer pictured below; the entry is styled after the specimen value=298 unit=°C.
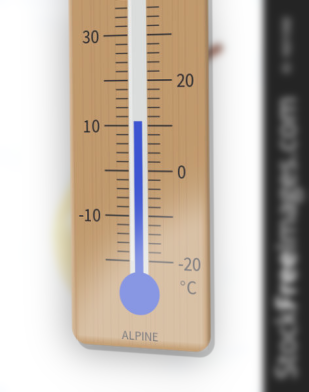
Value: value=11 unit=°C
